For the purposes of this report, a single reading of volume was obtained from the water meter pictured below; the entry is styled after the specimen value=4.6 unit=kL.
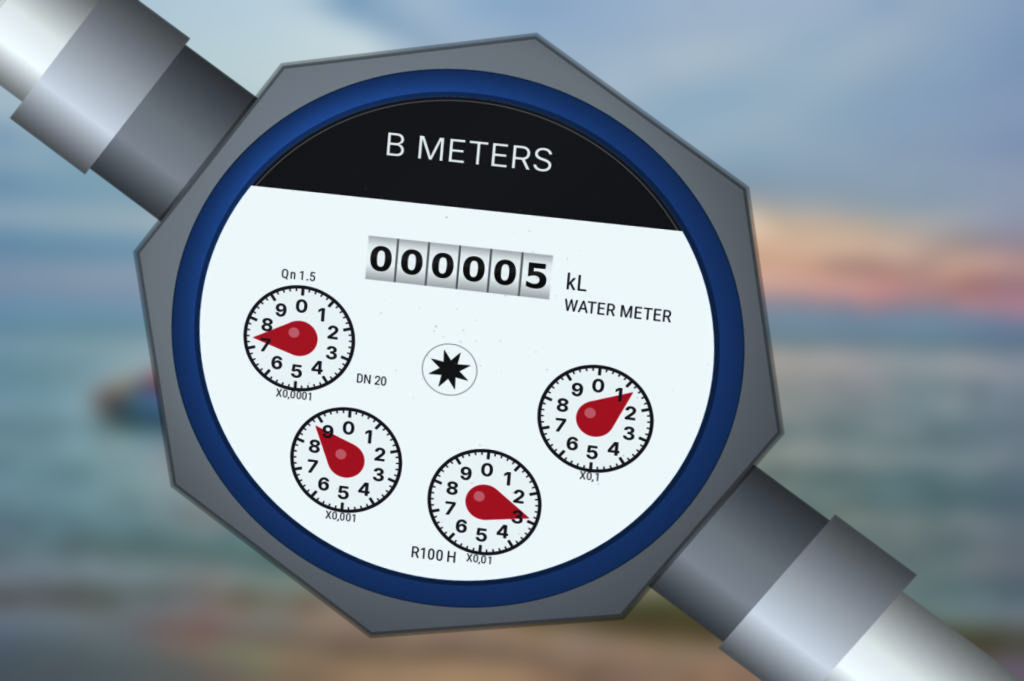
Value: value=5.1287 unit=kL
